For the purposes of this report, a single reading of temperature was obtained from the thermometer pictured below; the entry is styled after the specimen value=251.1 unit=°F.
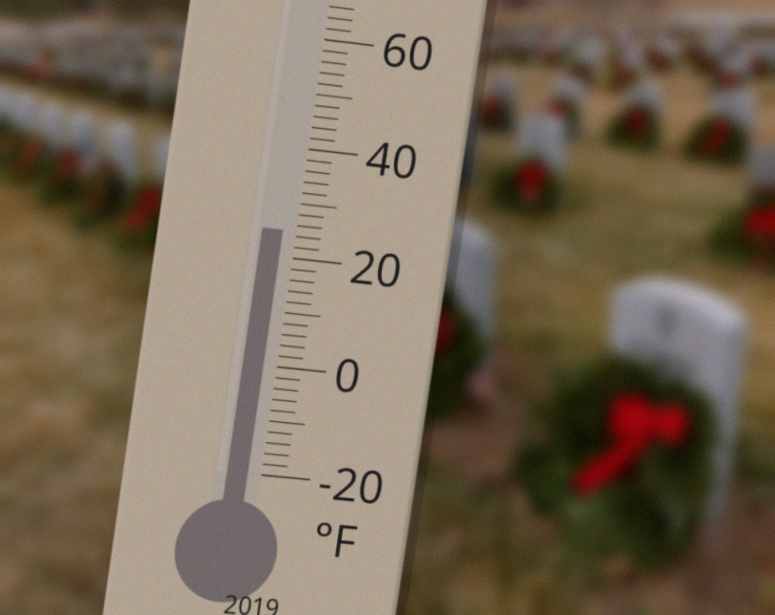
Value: value=25 unit=°F
